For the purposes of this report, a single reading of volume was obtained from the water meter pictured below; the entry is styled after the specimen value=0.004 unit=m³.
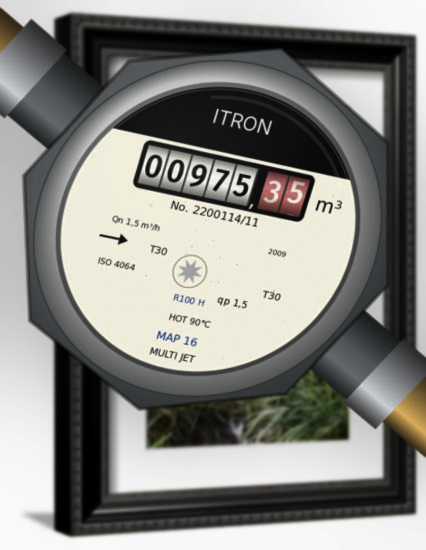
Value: value=975.35 unit=m³
